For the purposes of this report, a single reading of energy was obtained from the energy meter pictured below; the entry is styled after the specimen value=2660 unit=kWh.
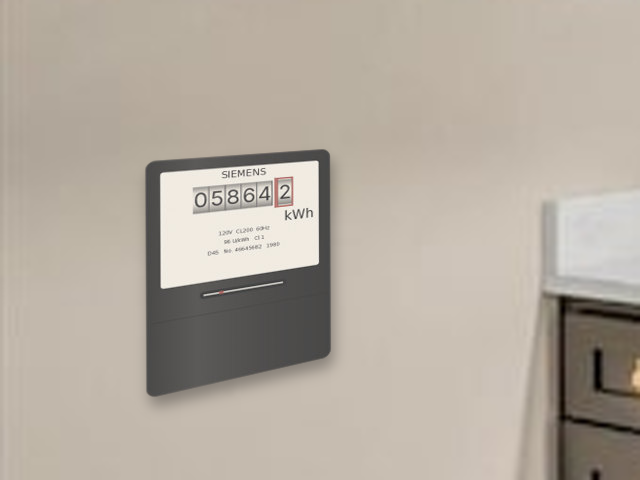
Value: value=5864.2 unit=kWh
